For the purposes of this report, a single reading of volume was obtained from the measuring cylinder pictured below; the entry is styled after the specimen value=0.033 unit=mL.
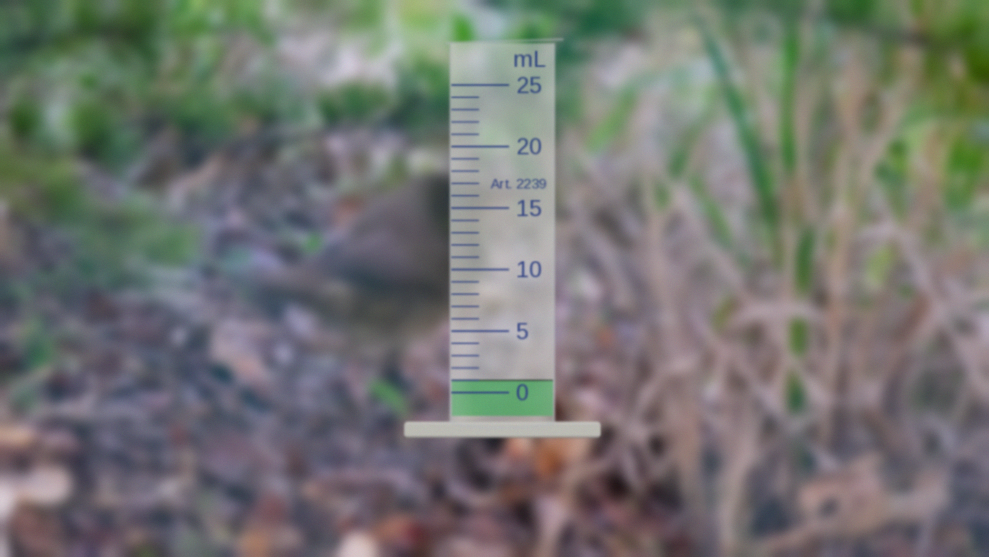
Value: value=1 unit=mL
